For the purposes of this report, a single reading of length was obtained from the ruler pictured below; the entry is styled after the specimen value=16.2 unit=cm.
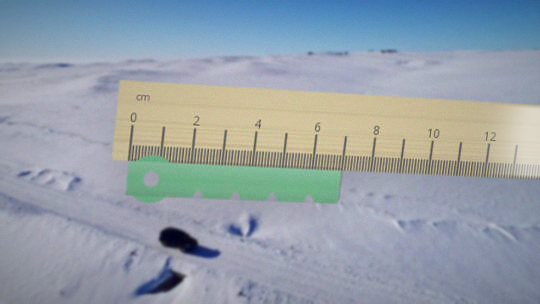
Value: value=7 unit=cm
